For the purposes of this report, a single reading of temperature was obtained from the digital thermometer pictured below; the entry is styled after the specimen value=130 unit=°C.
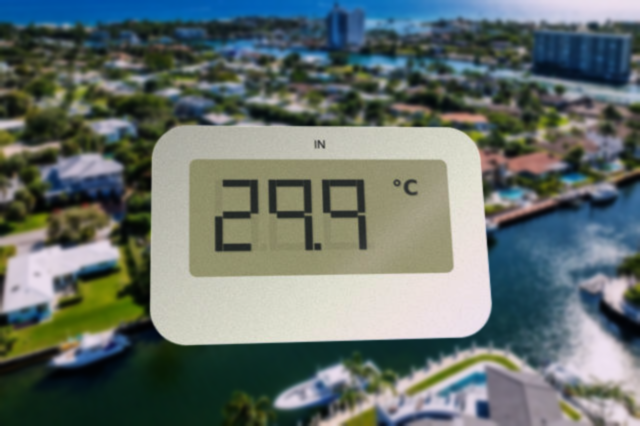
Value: value=29.9 unit=°C
